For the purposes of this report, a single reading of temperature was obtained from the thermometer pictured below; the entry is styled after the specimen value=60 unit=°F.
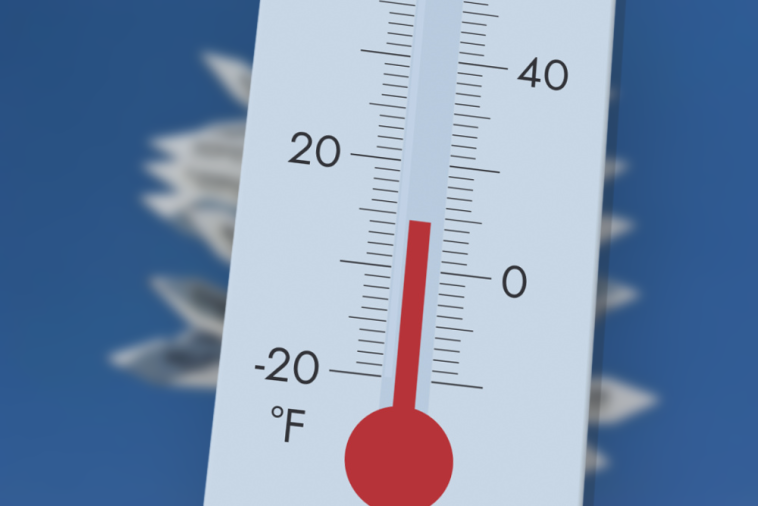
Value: value=9 unit=°F
